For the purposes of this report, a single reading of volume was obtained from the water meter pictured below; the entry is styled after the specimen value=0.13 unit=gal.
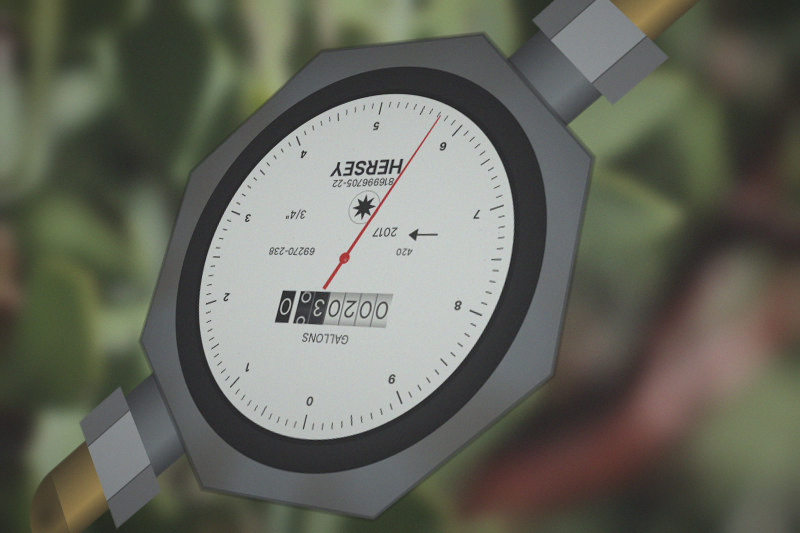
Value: value=20385.7 unit=gal
